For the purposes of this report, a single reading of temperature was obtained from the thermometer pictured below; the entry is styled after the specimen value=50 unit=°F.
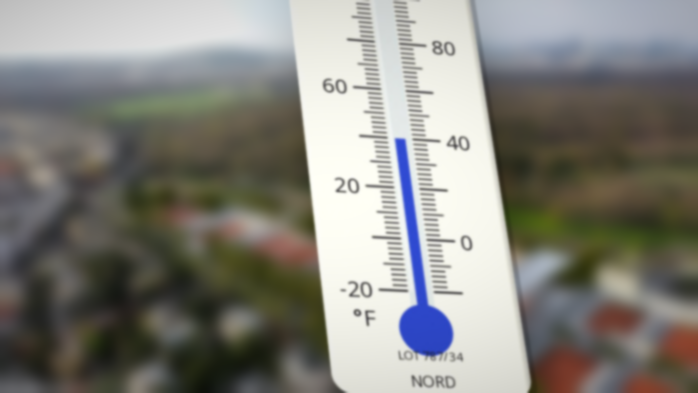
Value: value=40 unit=°F
